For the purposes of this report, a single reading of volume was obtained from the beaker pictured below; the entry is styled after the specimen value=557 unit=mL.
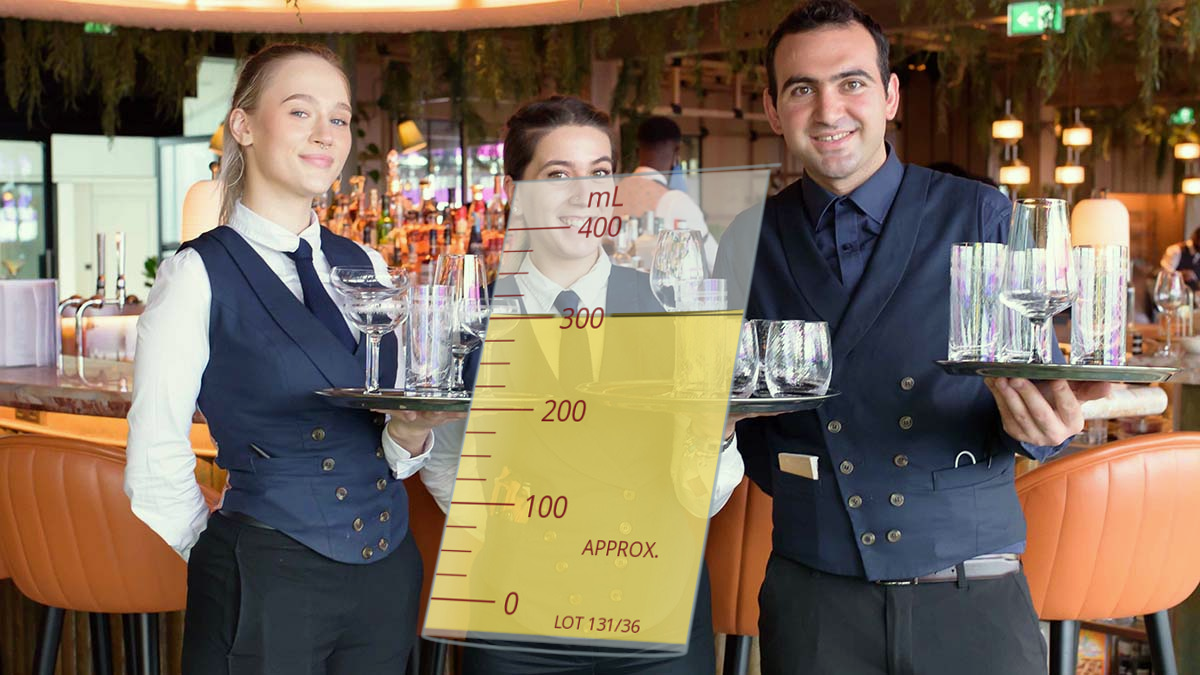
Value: value=300 unit=mL
